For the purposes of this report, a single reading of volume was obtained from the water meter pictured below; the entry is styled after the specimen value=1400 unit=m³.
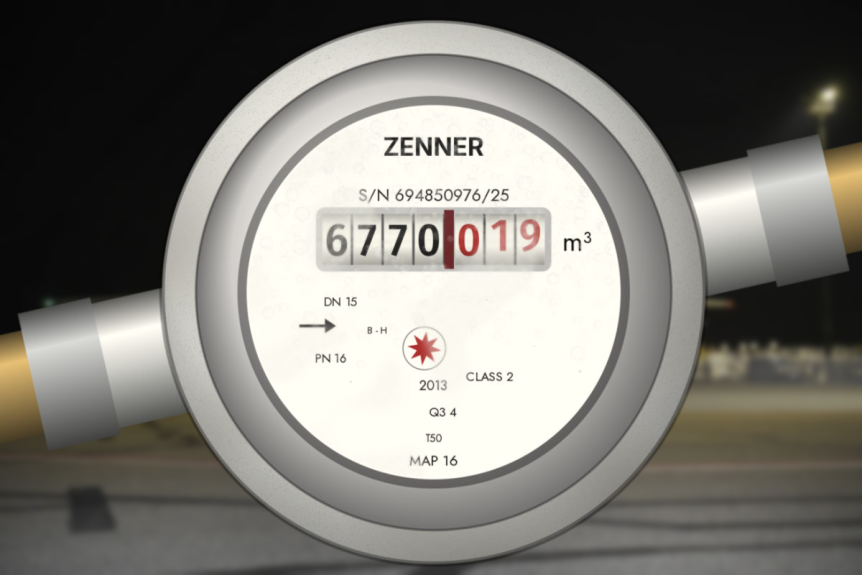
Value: value=6770.019 unit=m³
